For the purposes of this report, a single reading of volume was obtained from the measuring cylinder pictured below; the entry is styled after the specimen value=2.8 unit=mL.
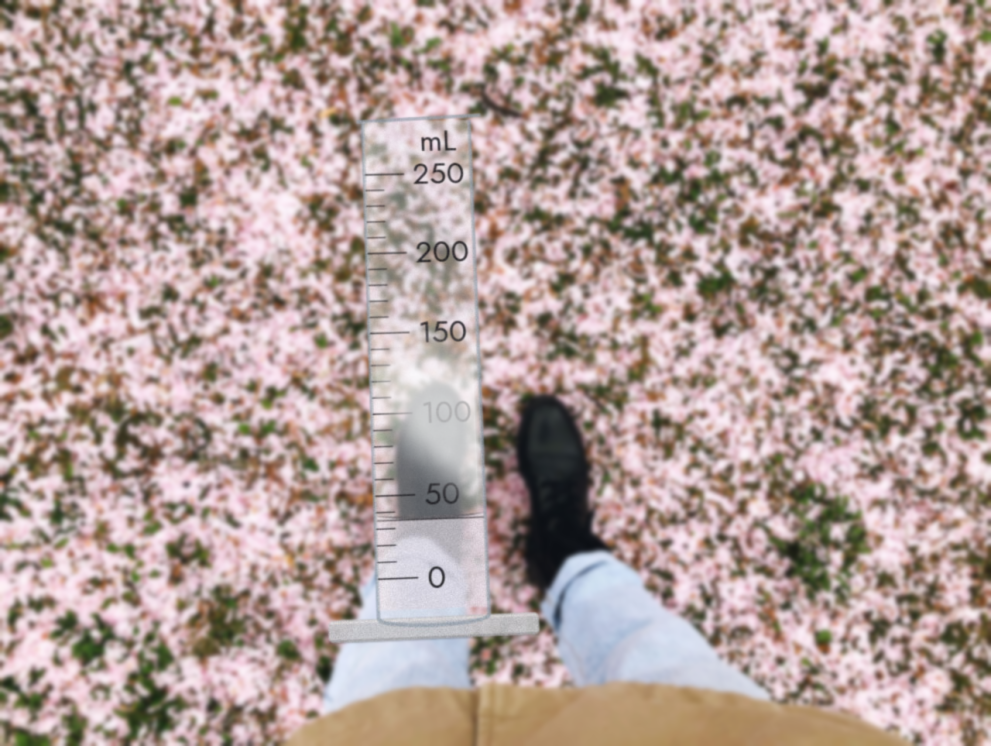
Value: value=35 unit=mL
